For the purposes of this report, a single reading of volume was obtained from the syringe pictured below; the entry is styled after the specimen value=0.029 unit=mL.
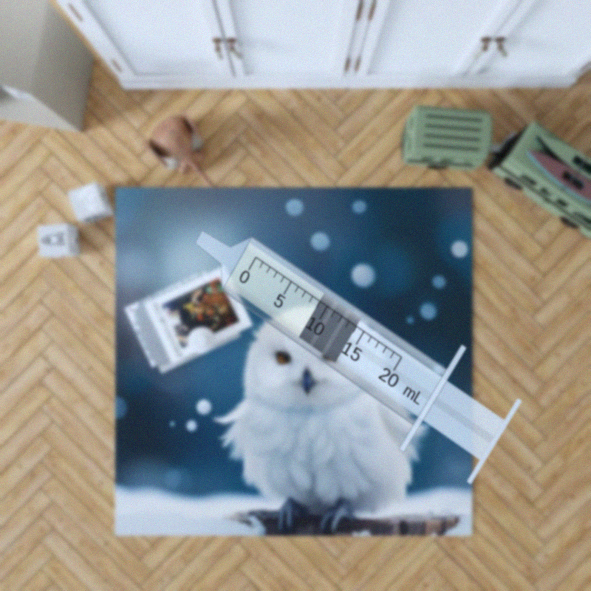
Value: value=9 unit=mL
